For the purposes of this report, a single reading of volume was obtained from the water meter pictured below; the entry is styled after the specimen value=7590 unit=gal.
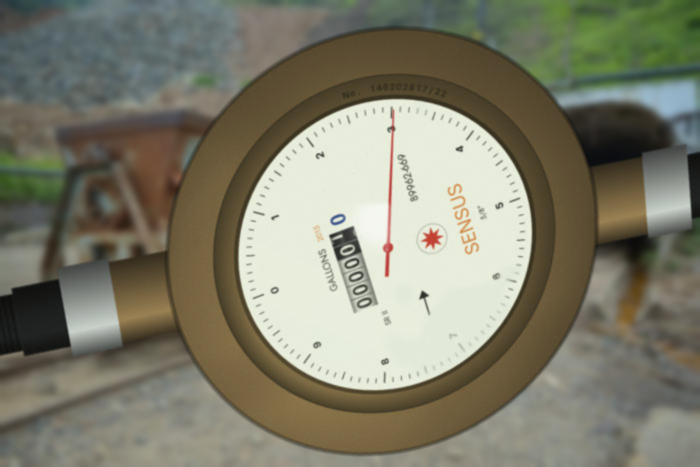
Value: value=13.0 unit=gal
